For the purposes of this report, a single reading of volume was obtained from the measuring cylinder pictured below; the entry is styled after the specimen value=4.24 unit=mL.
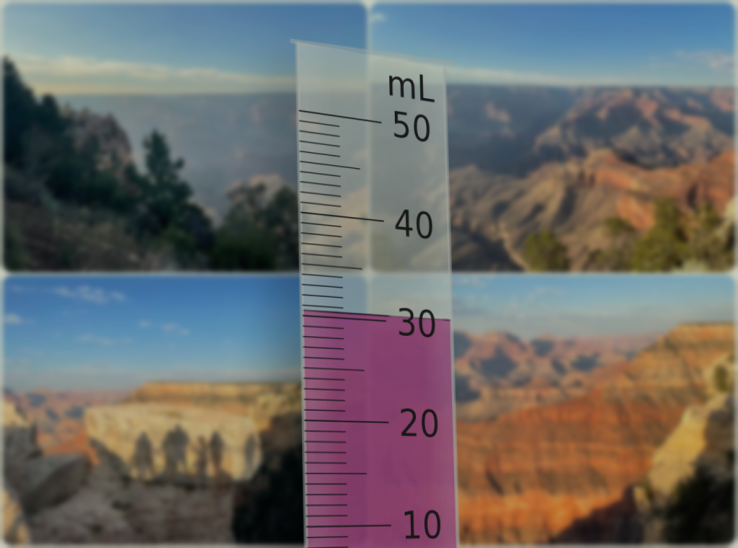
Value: value=30.5 unit=mL
